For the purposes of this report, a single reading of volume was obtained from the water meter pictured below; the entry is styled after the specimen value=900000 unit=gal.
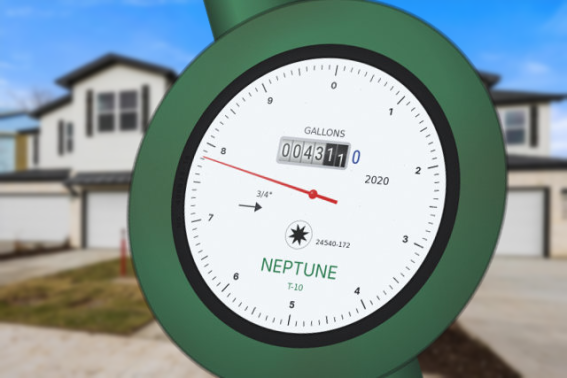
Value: value=43107.8 unit=gal
